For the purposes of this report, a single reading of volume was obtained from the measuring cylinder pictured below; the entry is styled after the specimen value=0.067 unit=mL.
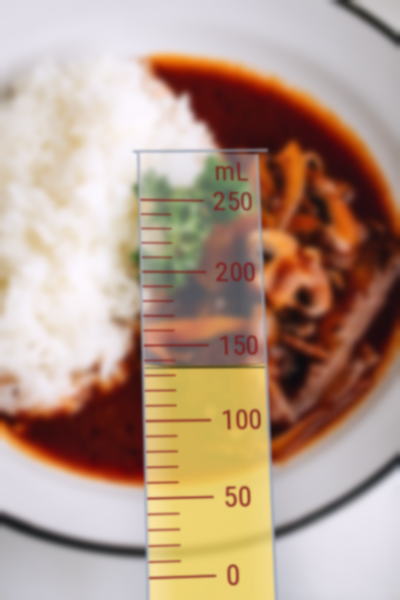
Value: value=135 unit=mL
